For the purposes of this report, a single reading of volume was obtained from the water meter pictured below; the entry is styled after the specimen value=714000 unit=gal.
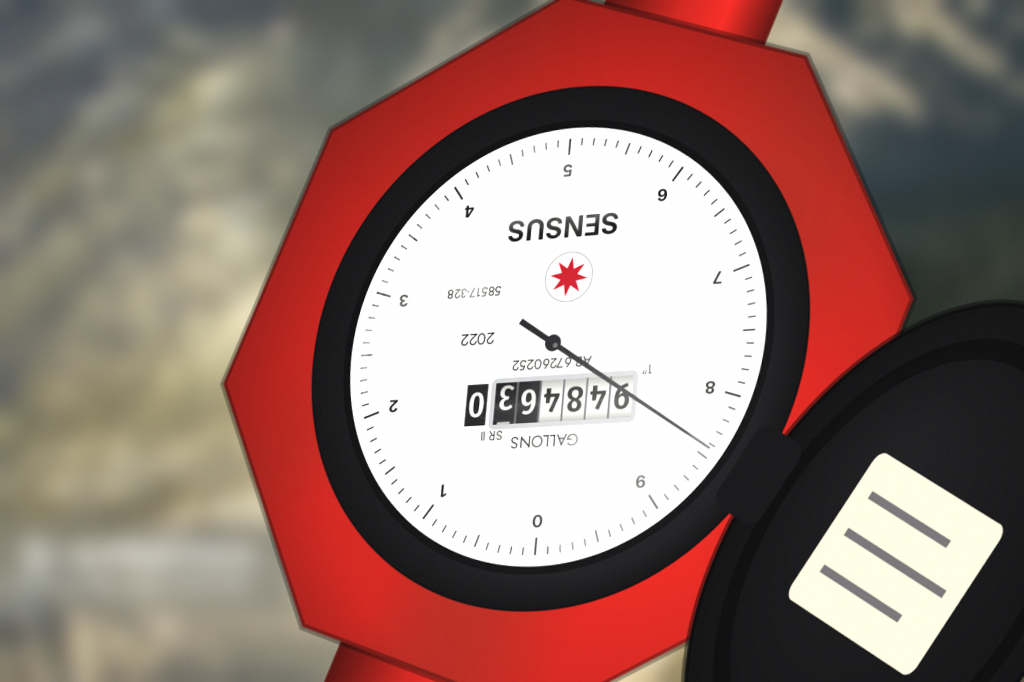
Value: value=9484628.4 unit=gal
